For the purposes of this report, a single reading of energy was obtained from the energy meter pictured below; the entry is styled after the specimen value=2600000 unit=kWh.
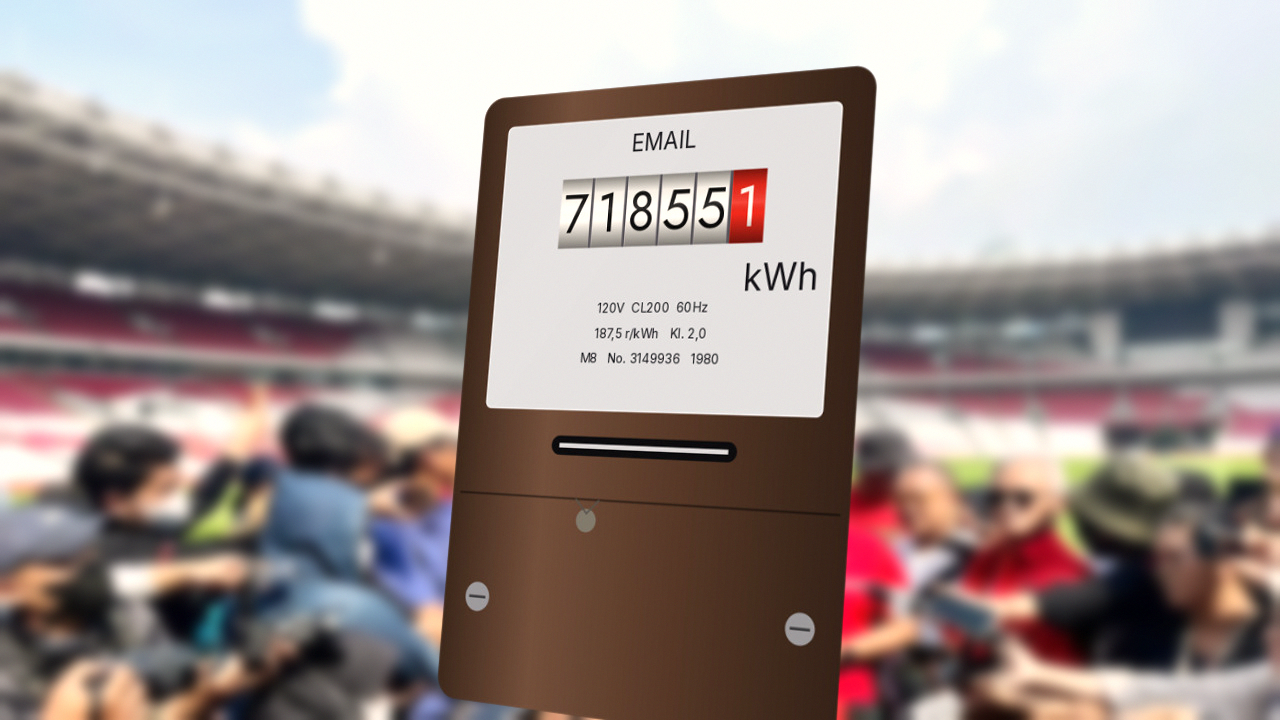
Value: value=71855.1 unit=kWh
